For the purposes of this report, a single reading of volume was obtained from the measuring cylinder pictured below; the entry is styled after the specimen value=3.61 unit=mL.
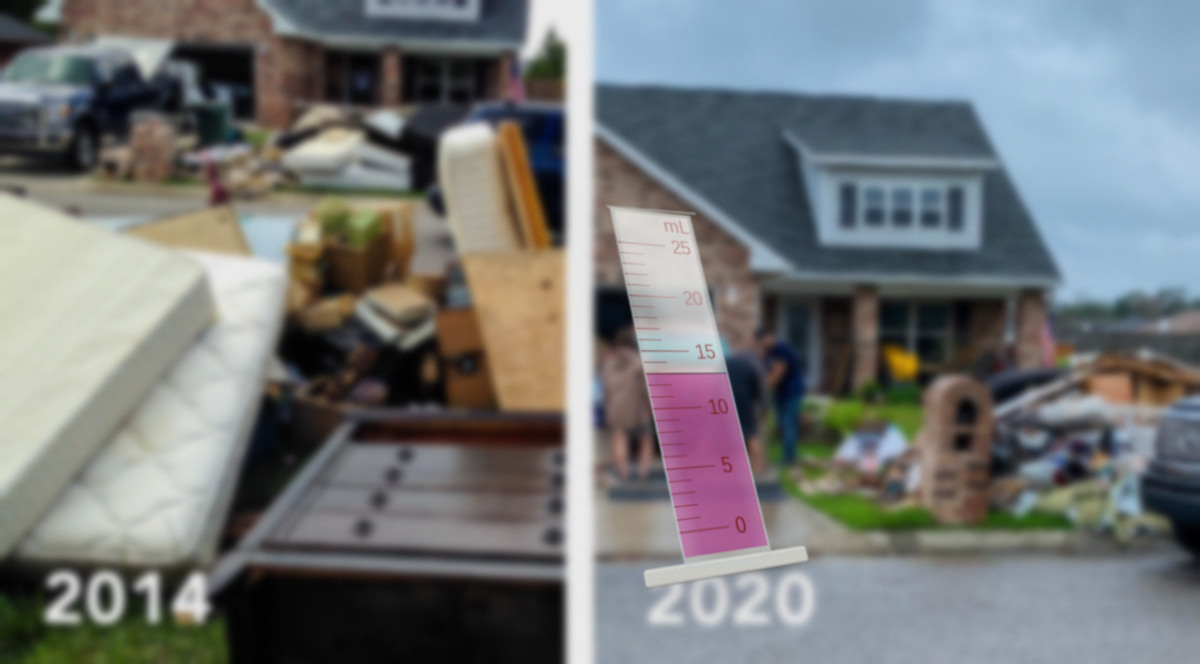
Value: value=13 unit=mL
